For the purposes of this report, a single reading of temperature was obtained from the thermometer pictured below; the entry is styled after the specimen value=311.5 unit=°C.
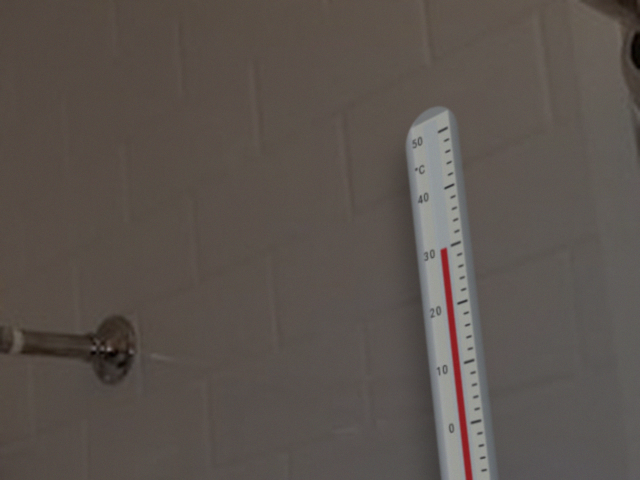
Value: value=30 unit=°C
